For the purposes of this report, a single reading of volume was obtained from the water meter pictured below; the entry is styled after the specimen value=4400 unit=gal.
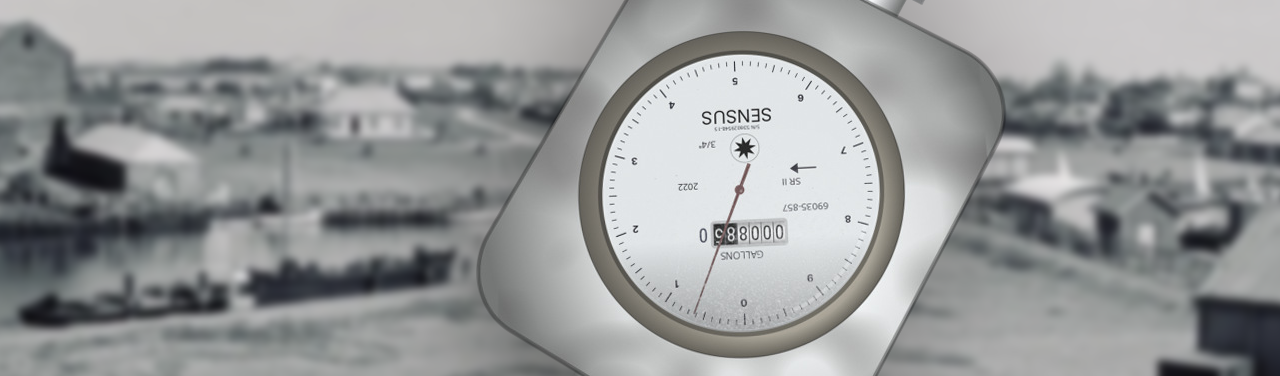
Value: value=8850.6 unit=gal
